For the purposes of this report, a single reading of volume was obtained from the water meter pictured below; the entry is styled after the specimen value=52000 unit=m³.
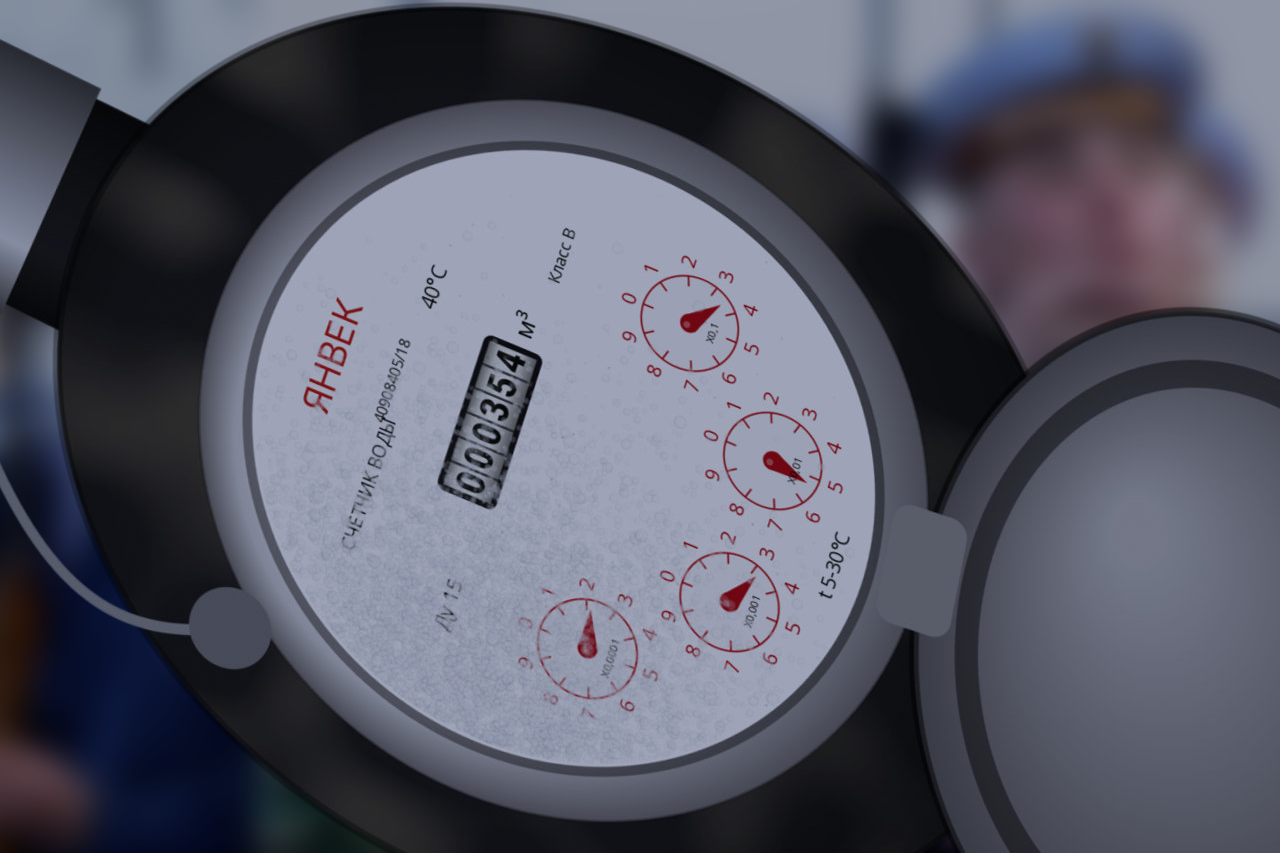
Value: value=354.3532 unit=m³
